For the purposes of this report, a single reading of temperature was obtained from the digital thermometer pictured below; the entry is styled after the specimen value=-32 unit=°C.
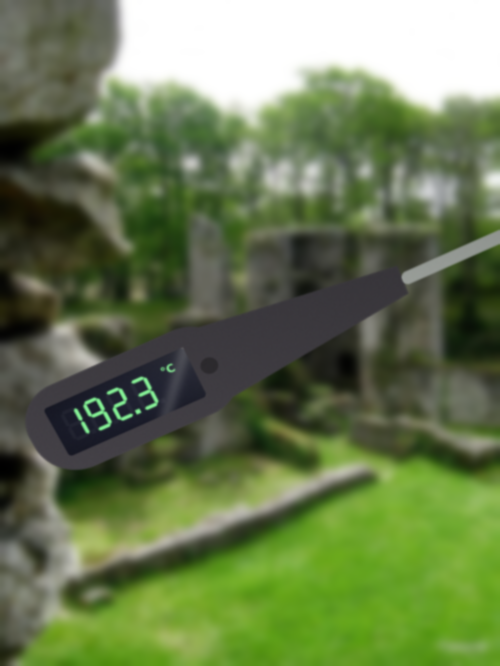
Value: value=192.3 unit=°C
